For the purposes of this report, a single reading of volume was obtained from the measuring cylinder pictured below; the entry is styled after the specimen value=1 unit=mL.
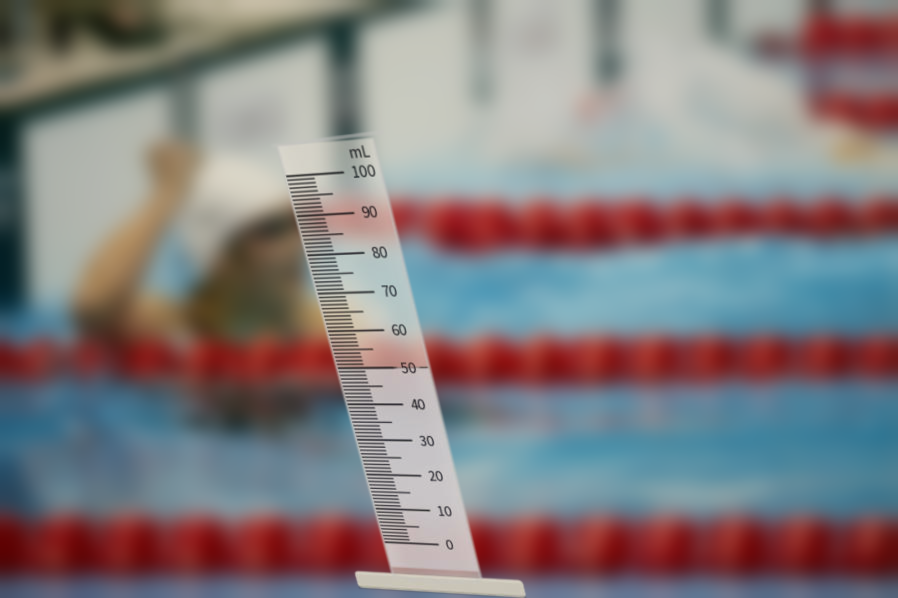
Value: value=50 unit=mL
